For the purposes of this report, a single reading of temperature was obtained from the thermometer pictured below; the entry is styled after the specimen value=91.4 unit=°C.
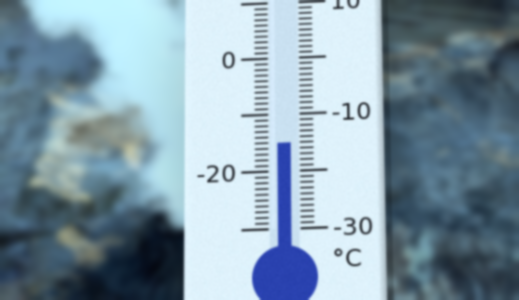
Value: value=-15 unit=°C
